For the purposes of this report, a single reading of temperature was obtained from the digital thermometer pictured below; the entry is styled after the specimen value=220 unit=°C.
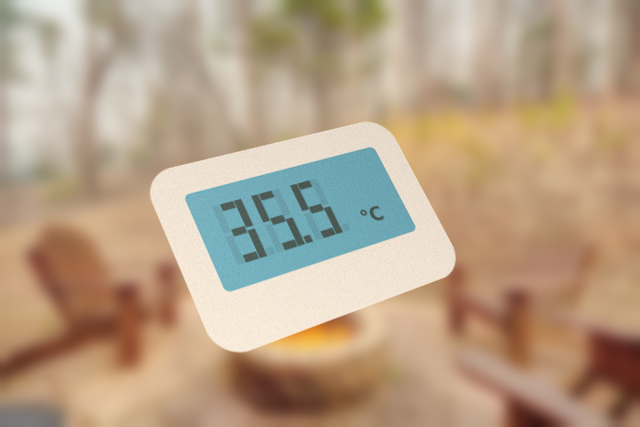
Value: value=35.5 unit=°C
